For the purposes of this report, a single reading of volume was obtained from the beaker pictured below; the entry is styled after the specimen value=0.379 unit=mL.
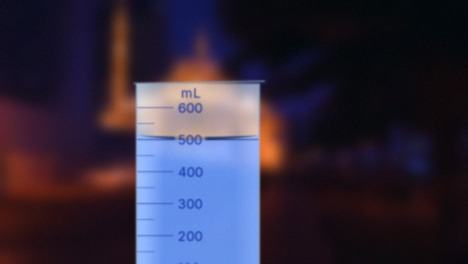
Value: value=500 unit=mL
